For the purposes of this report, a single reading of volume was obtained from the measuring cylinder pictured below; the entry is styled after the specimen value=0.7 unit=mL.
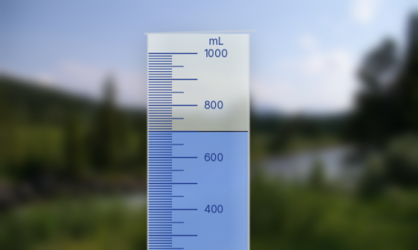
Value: value=700 unit=mL
